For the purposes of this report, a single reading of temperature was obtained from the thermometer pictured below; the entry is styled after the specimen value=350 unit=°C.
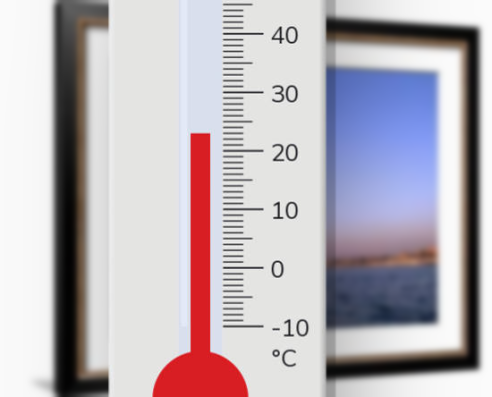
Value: value=23 unit=°C
